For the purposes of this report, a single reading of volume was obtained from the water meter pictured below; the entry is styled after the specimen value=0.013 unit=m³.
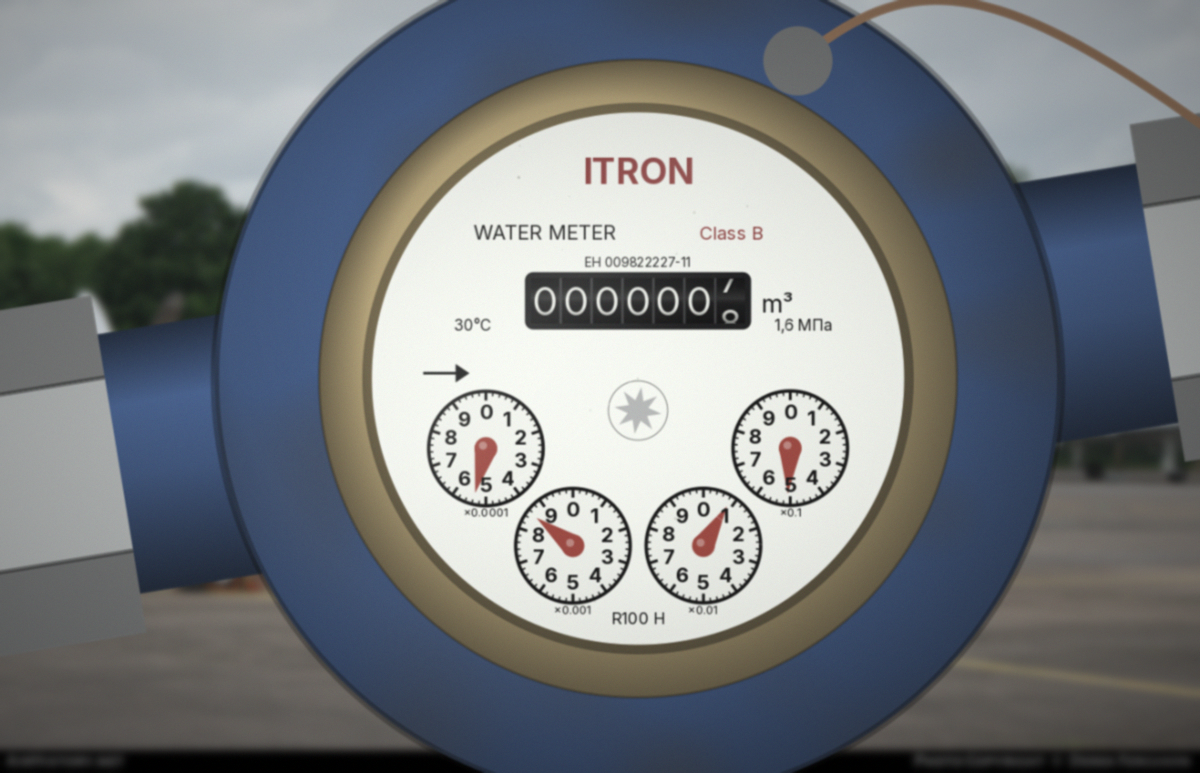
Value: value=7.5085 unit=m³
